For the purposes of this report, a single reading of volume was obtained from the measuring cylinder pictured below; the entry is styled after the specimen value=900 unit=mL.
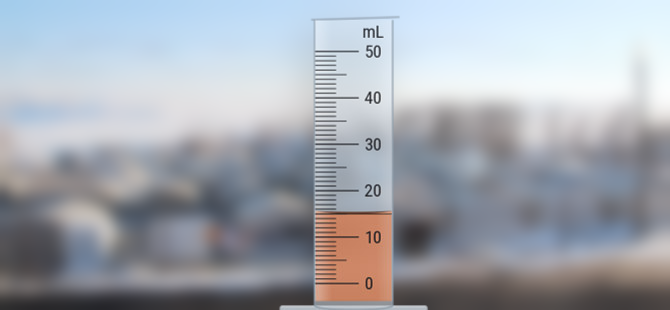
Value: value=15 unit=mL
